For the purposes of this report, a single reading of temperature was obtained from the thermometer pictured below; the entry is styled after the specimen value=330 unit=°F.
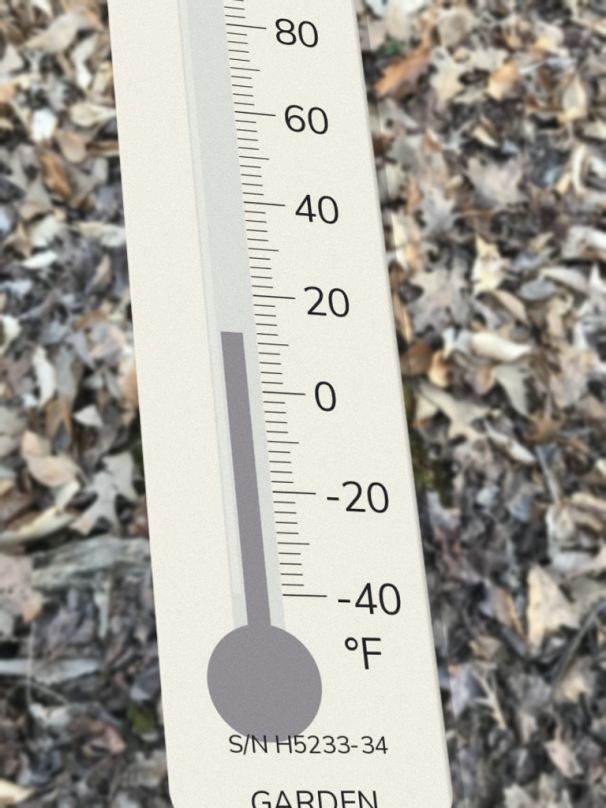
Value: value=12 unit=°F
